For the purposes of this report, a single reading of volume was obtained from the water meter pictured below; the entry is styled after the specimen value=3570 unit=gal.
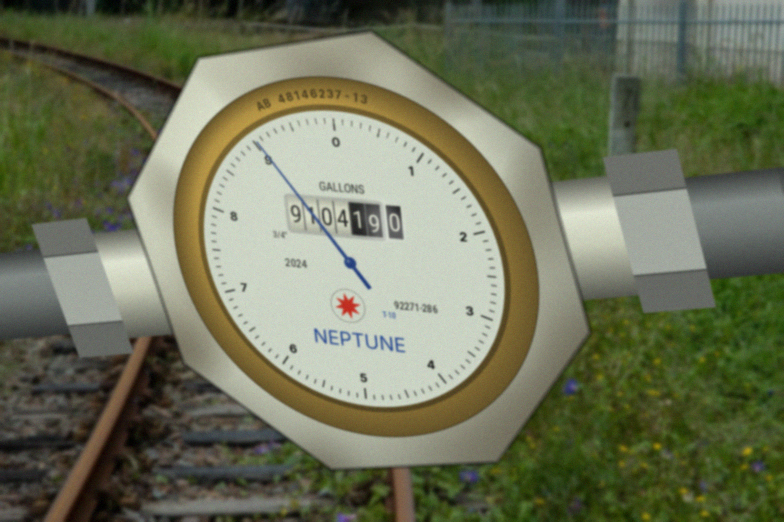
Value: value=9104189.0 unit=gal
